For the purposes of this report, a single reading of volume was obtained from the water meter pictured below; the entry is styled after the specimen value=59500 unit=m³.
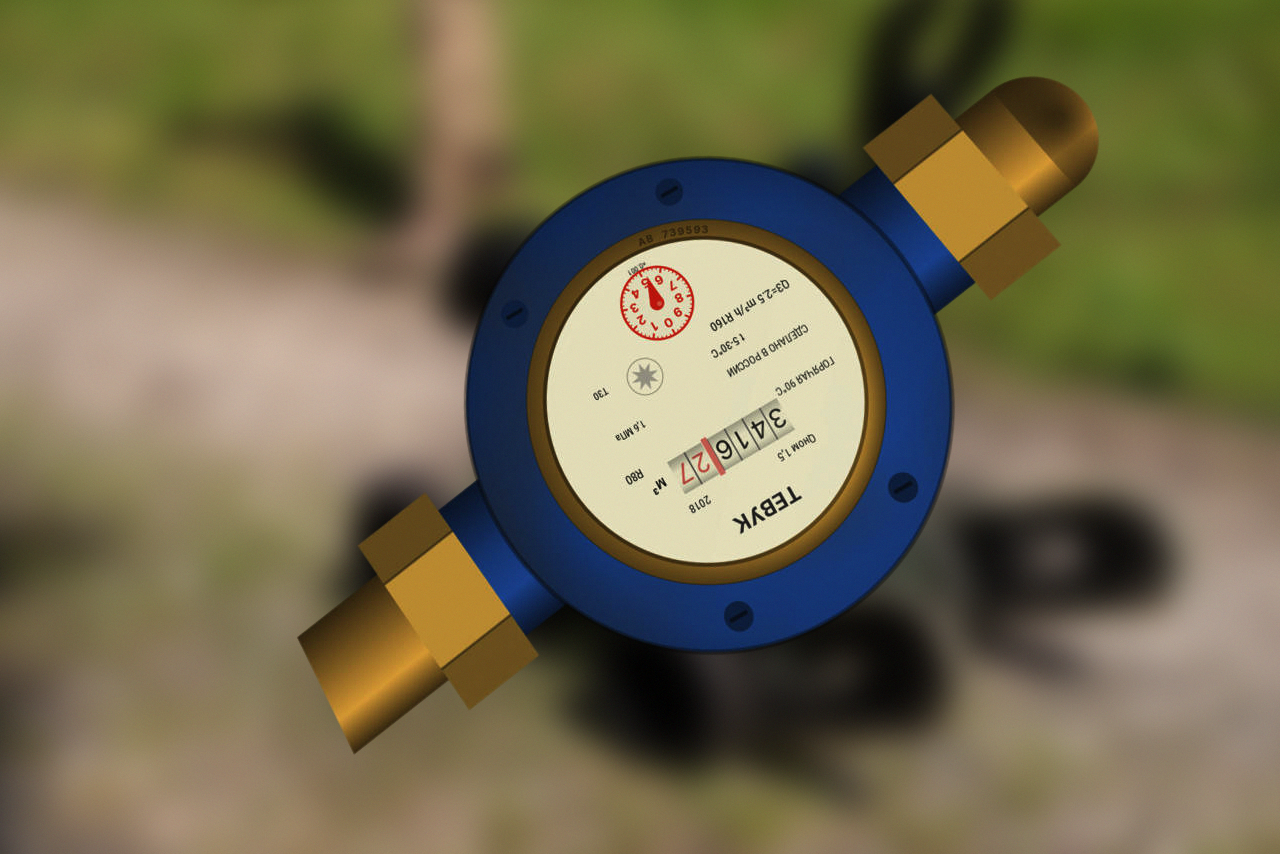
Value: value=3416.275 unit=m³
